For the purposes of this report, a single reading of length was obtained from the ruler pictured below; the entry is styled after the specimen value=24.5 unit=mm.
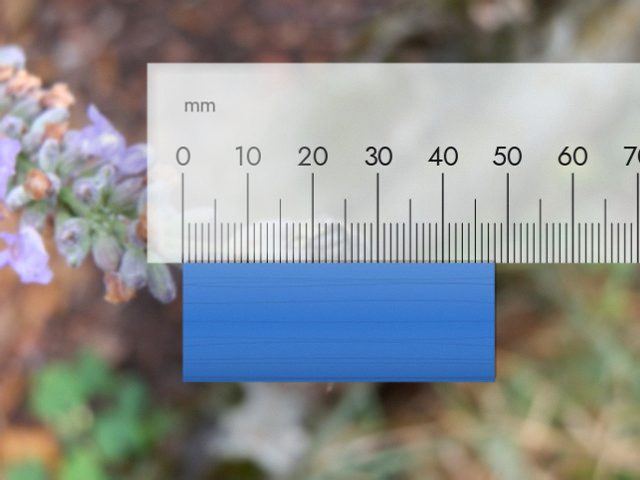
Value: value=48 unit=mm
